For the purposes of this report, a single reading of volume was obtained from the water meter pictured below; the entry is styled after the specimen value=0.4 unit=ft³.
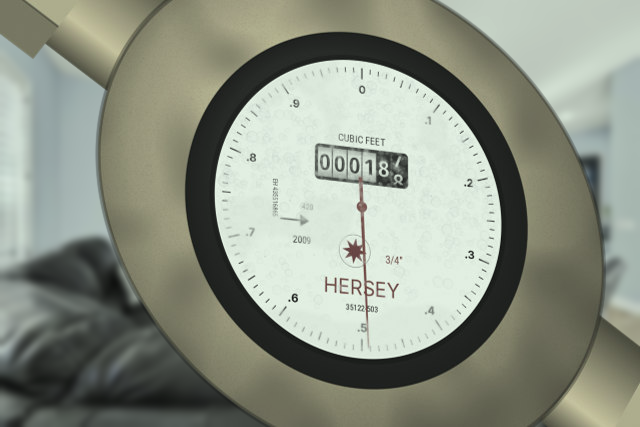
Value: value=187.49 unit=ft³
